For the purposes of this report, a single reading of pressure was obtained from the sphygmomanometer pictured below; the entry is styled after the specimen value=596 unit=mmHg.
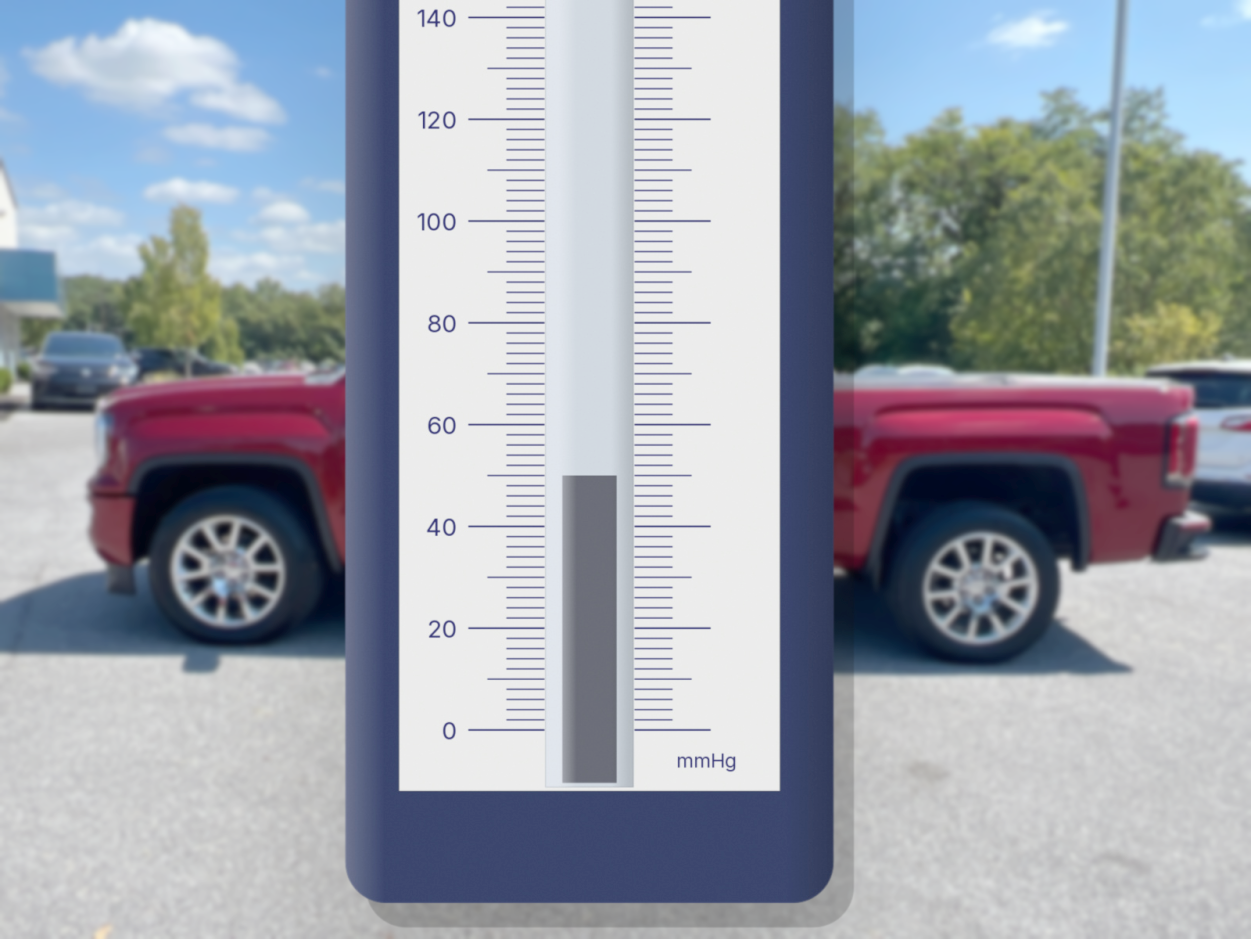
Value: value=50 unit=mmHg
